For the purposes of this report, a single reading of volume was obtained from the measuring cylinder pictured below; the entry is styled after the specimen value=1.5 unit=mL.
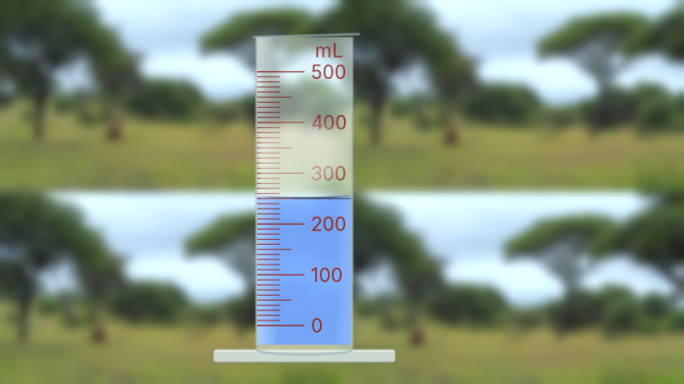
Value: value=250 unit=mL
